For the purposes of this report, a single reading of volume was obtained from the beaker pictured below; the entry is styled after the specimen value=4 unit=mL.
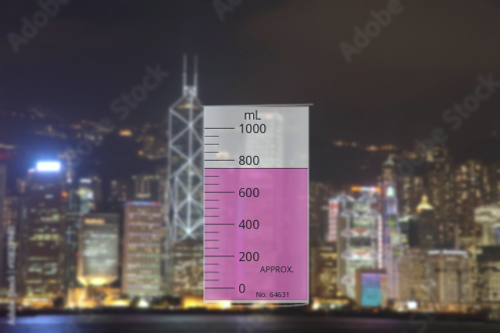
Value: value=750 unit=mL
